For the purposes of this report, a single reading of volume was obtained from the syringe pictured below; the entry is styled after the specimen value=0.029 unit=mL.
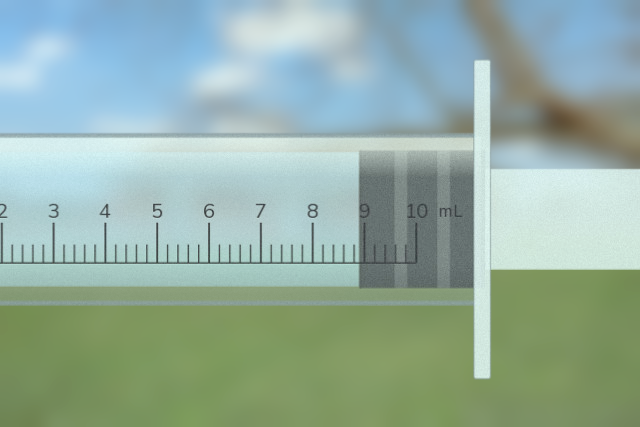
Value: value=8.9 unit=mL
